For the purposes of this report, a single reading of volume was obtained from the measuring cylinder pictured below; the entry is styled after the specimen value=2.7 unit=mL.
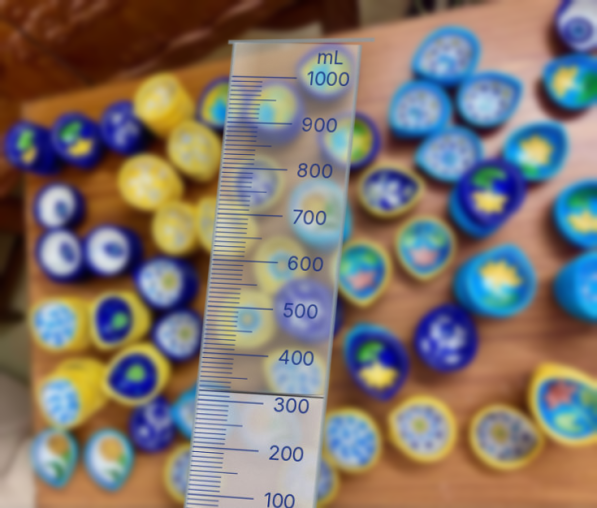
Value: value=320 unit=mL
